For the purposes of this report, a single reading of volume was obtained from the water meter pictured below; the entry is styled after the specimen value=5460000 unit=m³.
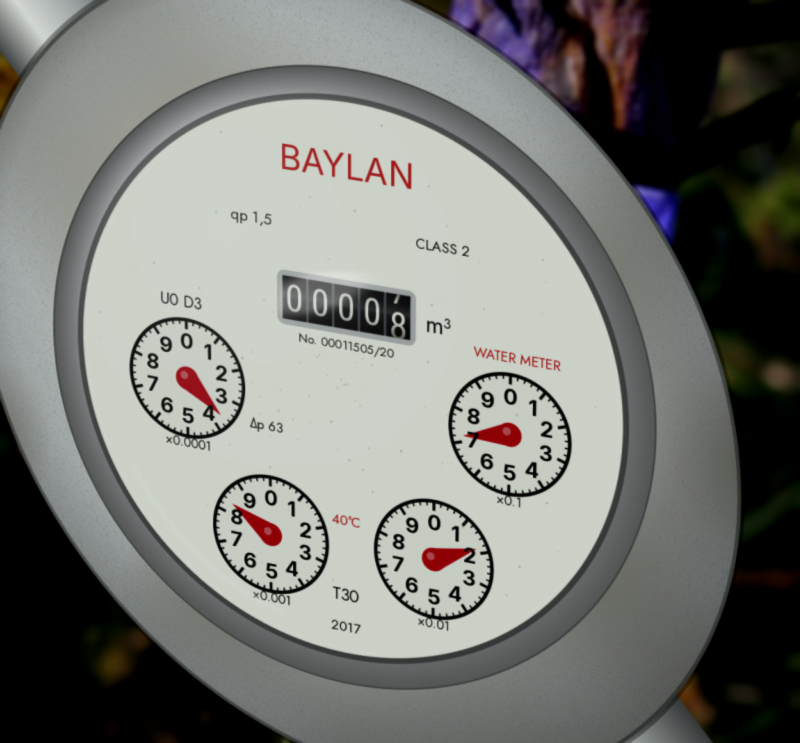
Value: value=7.7183 unit=m³
